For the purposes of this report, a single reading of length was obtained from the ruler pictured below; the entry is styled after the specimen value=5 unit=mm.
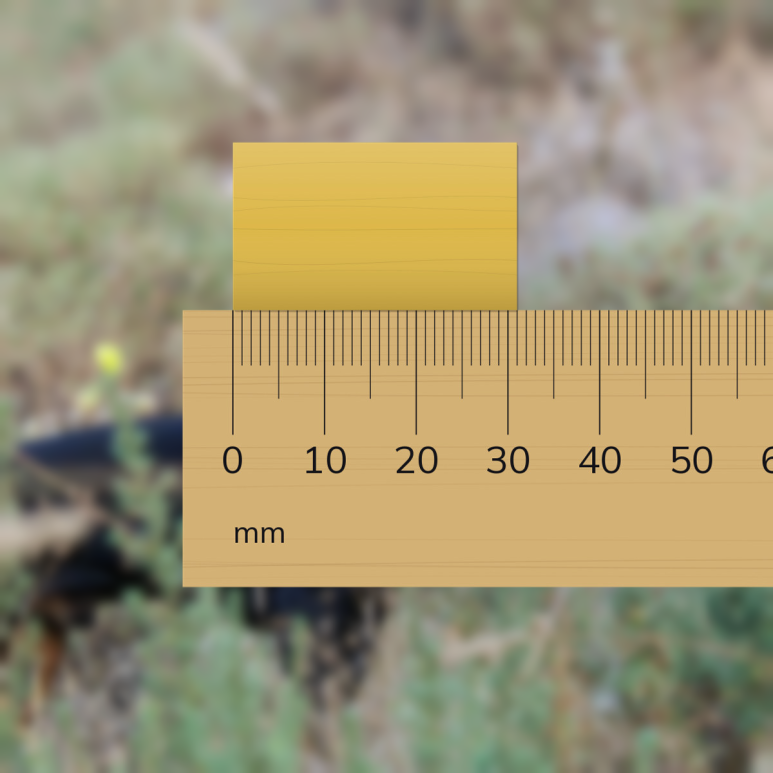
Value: value=31 unit=mm
